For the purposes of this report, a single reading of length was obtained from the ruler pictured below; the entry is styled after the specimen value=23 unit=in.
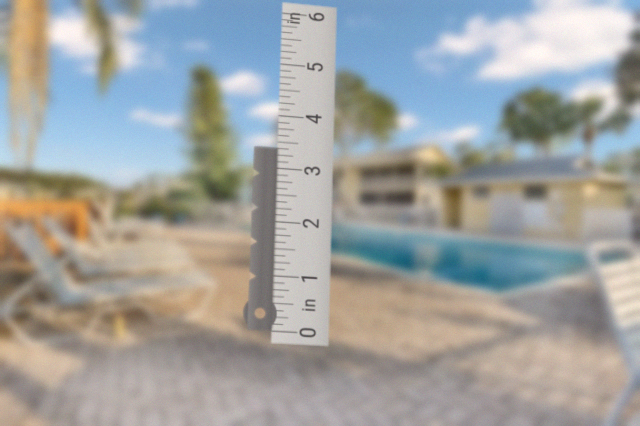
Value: value=3.375 unit=in
